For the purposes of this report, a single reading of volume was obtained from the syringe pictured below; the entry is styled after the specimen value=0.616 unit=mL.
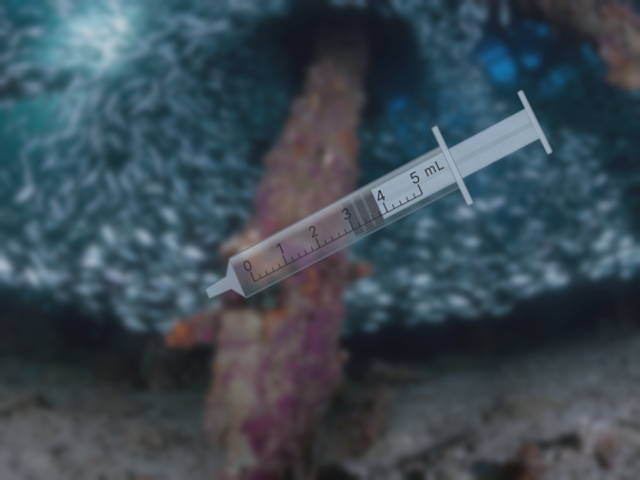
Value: value=3 unit=mL
